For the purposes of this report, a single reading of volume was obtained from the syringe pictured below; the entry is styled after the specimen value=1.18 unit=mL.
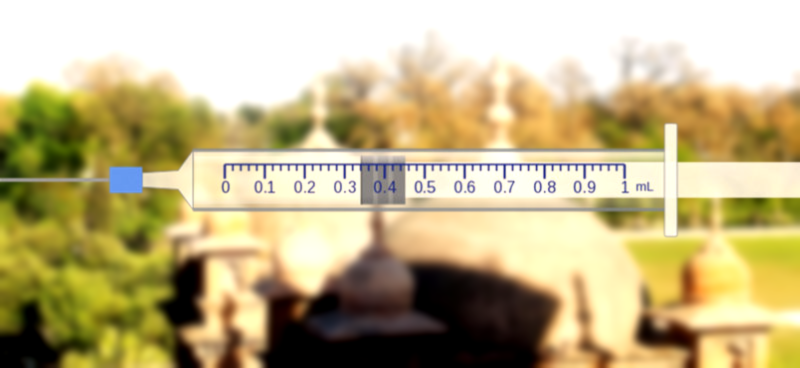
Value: value=0.34 unit=mL
